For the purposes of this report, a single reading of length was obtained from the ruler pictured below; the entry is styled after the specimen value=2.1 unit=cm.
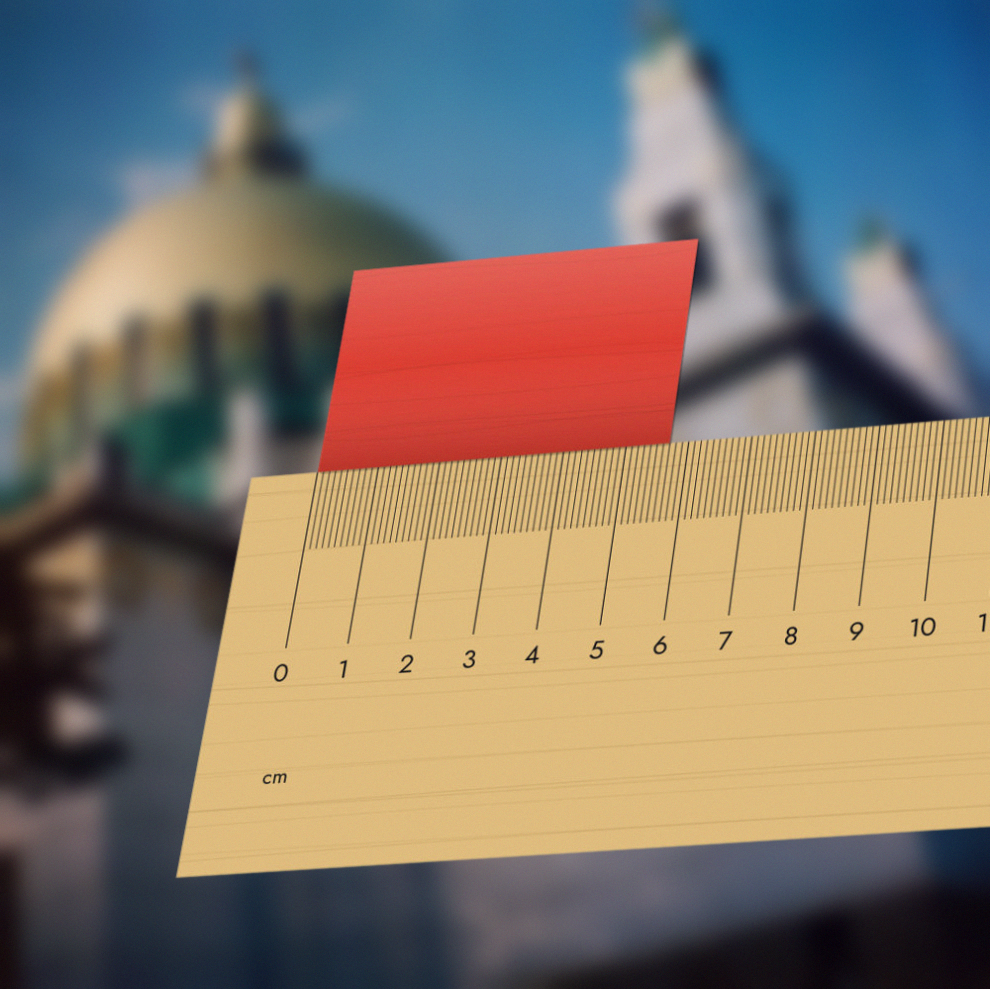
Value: value=5.7 unit=cm
